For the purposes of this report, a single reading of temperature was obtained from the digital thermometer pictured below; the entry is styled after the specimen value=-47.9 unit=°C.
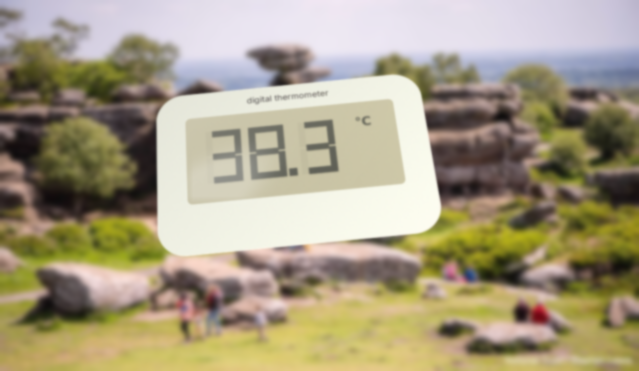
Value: value=38.3 unit=°C
